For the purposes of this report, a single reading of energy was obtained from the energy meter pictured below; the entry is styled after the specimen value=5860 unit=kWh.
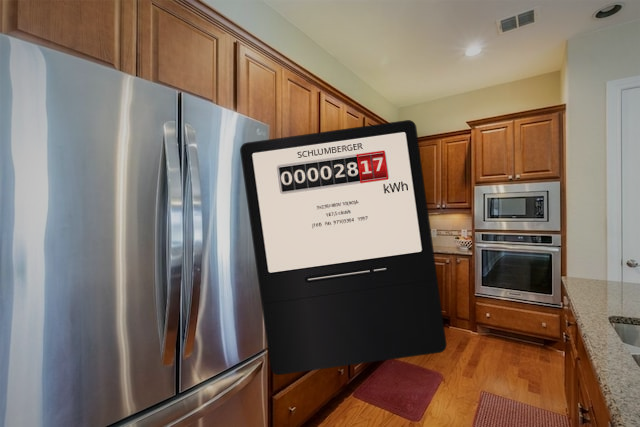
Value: value=28.17 unit=kWh
